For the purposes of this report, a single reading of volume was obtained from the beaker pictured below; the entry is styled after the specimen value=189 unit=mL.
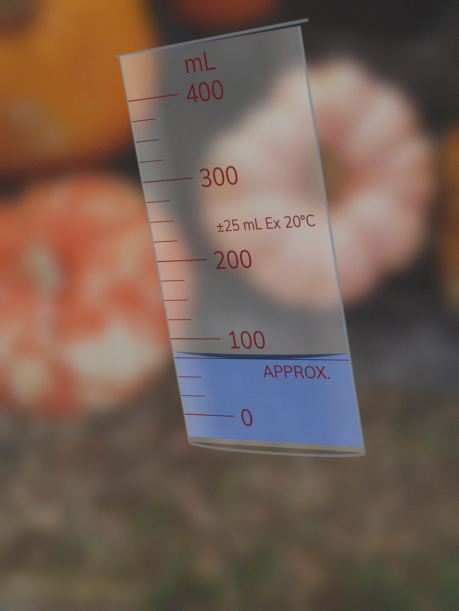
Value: value=75 unit=mL
